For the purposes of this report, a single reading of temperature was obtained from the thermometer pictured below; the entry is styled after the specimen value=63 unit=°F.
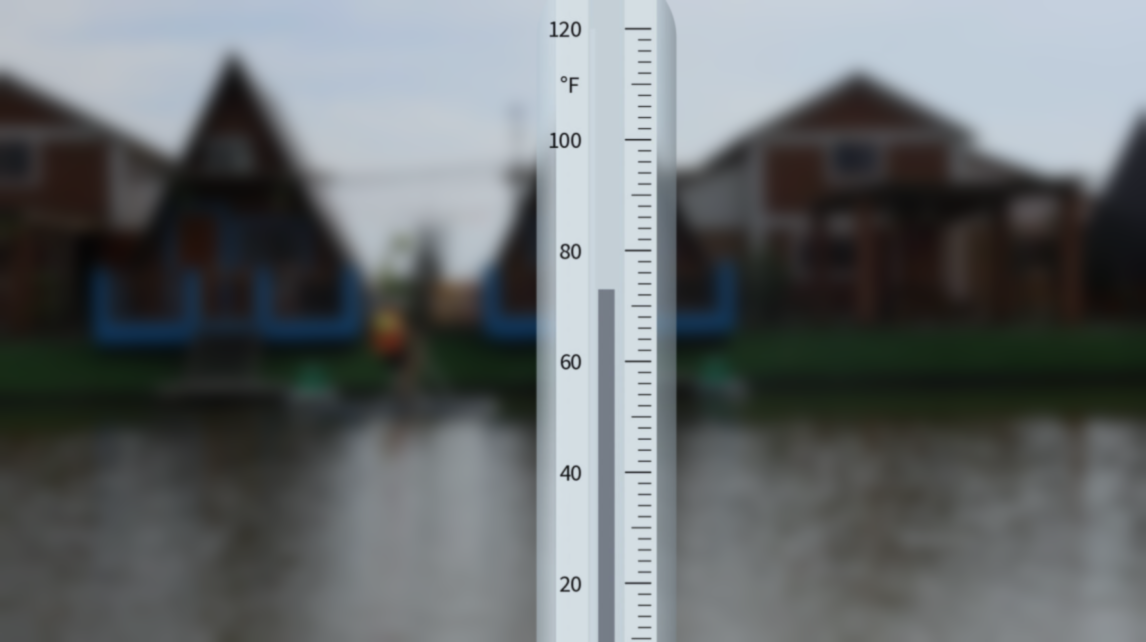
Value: value=73 unit=°F
